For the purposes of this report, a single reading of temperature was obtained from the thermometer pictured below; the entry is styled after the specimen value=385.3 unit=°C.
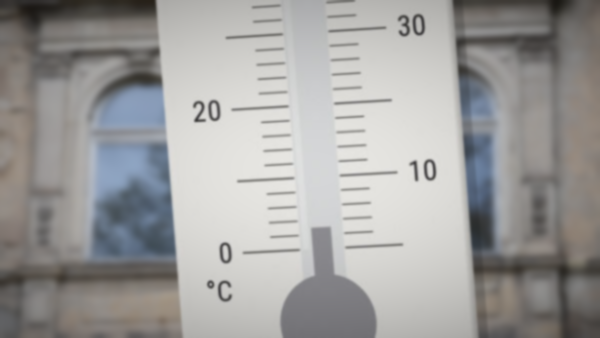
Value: value=3 unit=°C
